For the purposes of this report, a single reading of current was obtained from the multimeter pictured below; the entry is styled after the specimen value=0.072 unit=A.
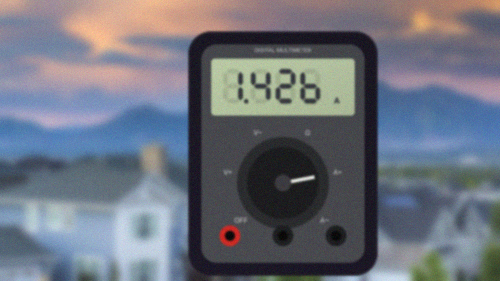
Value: value=1.426 unit=A
